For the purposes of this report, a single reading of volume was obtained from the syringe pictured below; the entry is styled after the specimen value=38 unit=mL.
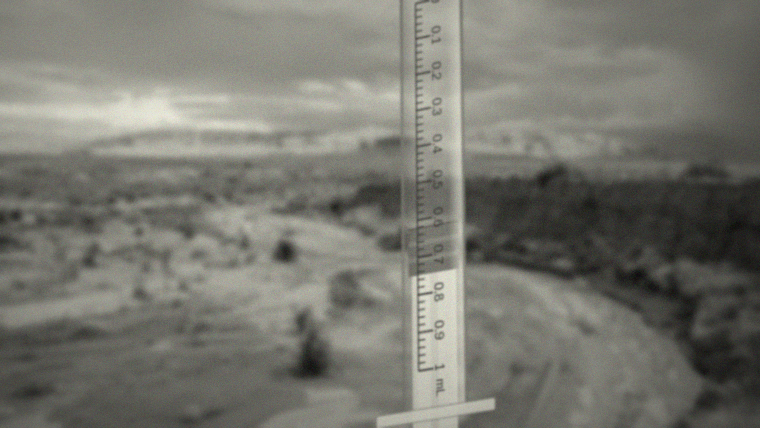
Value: value=0.62 unit=mL
